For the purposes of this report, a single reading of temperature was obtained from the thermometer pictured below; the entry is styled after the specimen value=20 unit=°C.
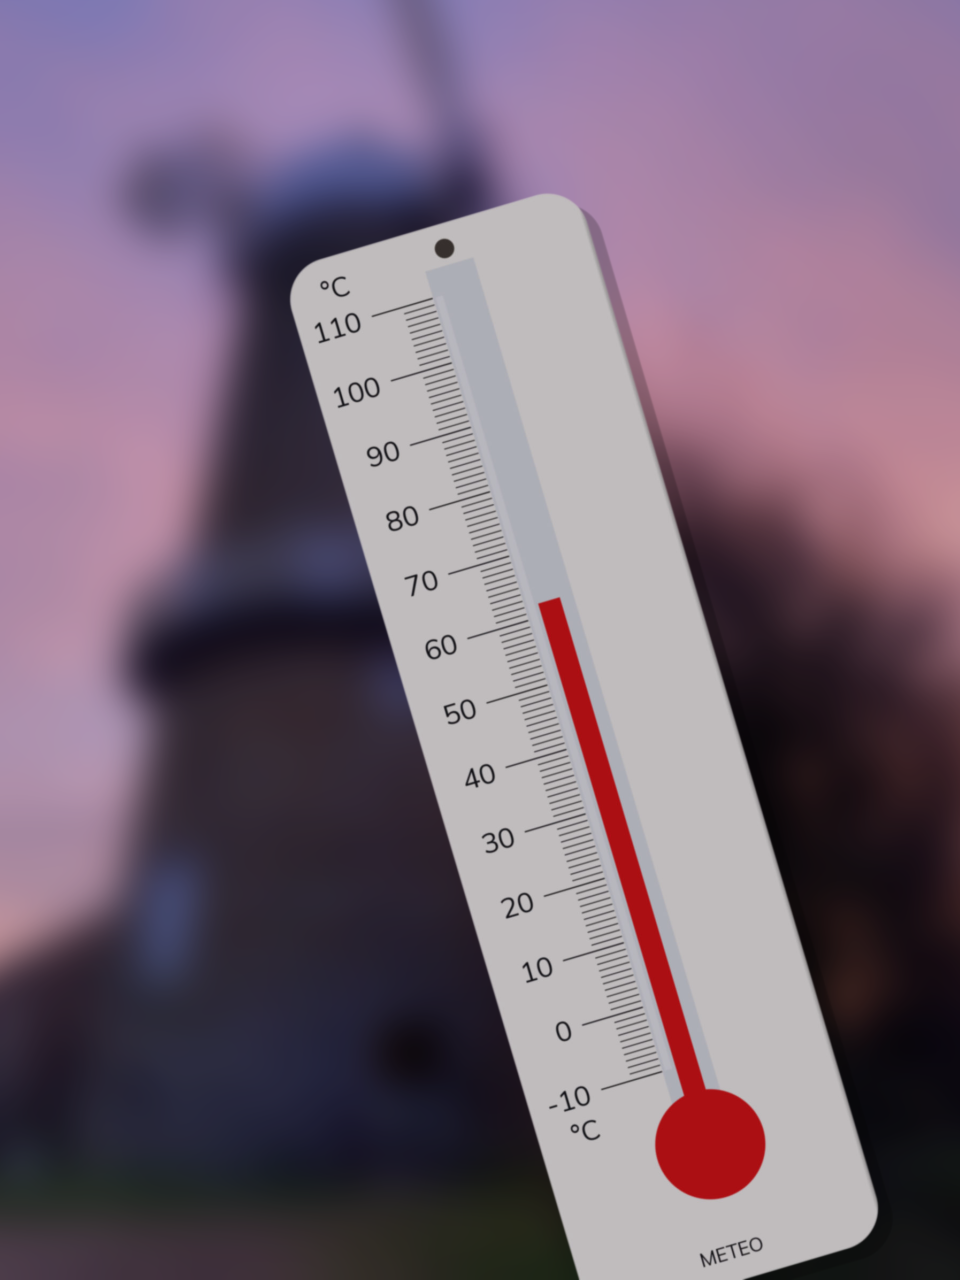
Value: value=62 unit=°C
